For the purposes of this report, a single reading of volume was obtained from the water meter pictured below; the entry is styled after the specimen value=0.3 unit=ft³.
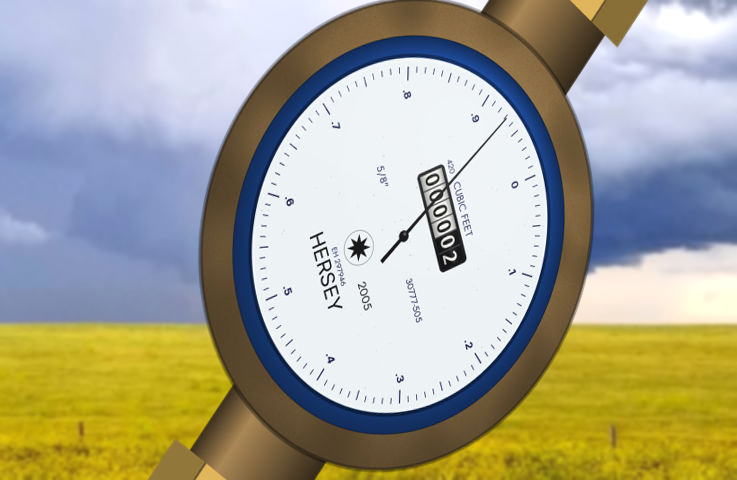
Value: value=1.93 unit=ft³
